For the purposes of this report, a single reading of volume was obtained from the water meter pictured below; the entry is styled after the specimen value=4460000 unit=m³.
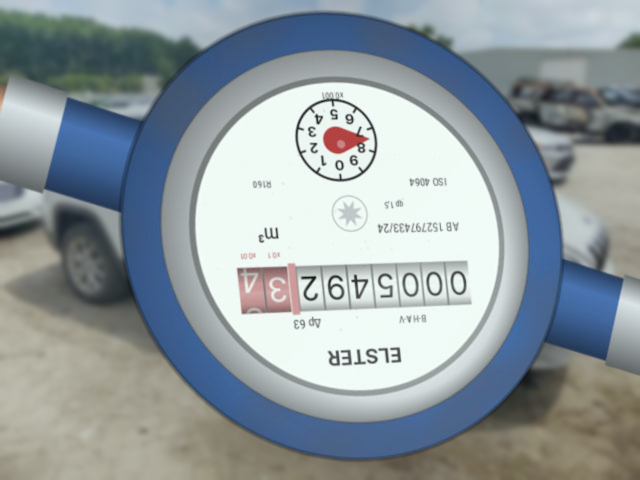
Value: value=5492.337 unit=m³
